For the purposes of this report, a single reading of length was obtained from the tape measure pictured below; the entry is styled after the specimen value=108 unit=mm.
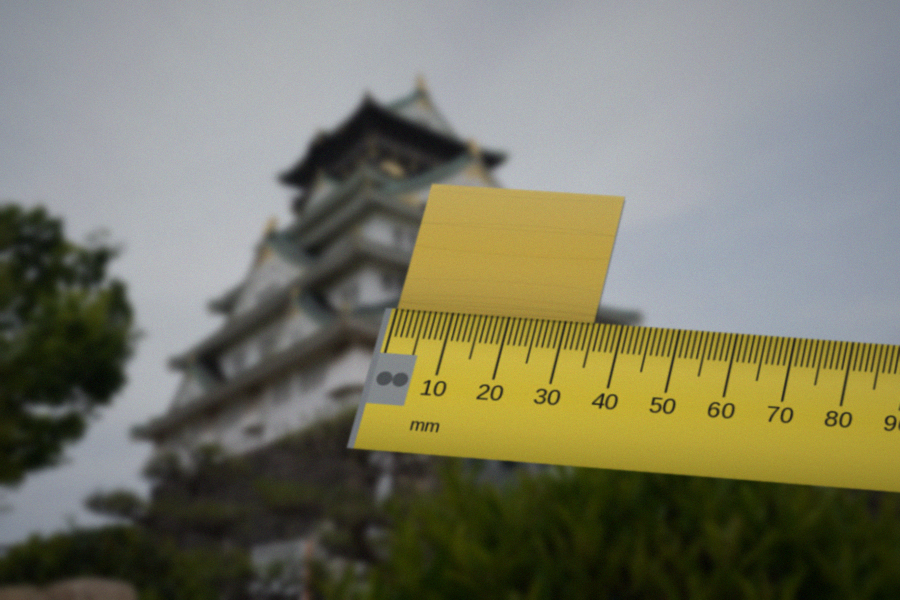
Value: value=35 unit=mm
